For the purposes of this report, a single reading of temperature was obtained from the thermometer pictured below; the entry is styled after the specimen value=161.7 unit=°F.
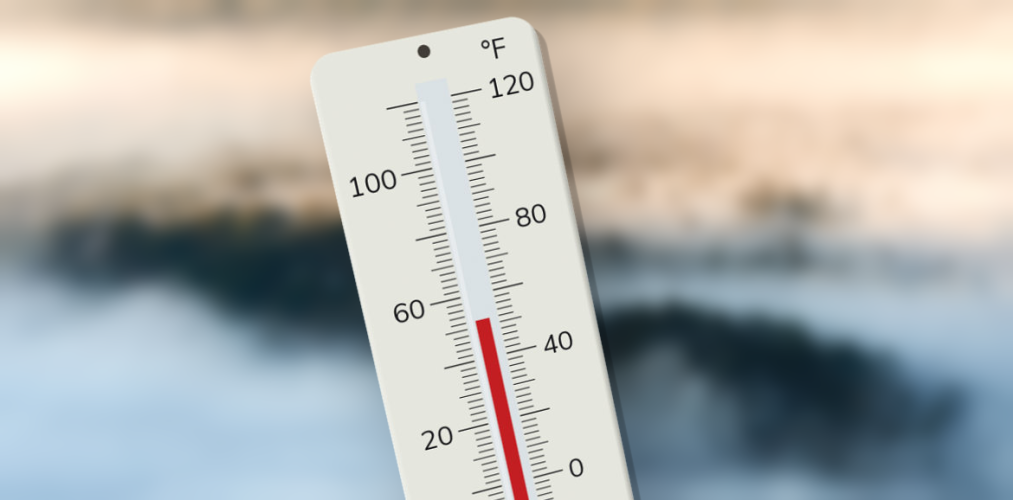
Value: value=52 unit=°F
